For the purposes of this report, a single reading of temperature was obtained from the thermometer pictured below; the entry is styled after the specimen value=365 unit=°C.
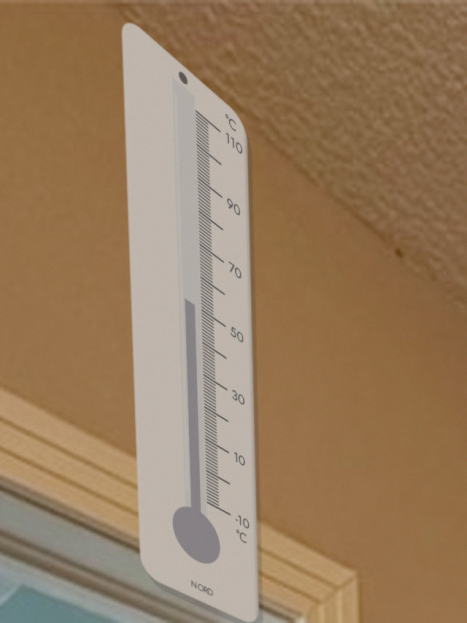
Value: value=50 unit=°C
